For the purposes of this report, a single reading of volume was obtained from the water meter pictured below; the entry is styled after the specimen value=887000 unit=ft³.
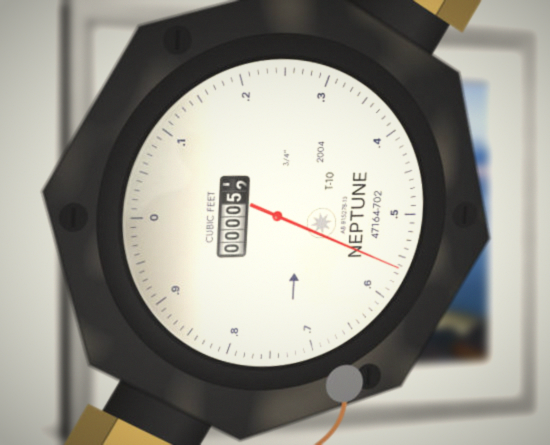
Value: value=51.56 unit=ft³
